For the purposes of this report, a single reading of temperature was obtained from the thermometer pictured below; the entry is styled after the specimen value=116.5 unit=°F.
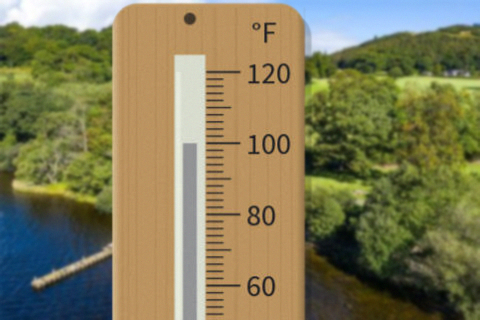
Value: value=100 unit=°F
